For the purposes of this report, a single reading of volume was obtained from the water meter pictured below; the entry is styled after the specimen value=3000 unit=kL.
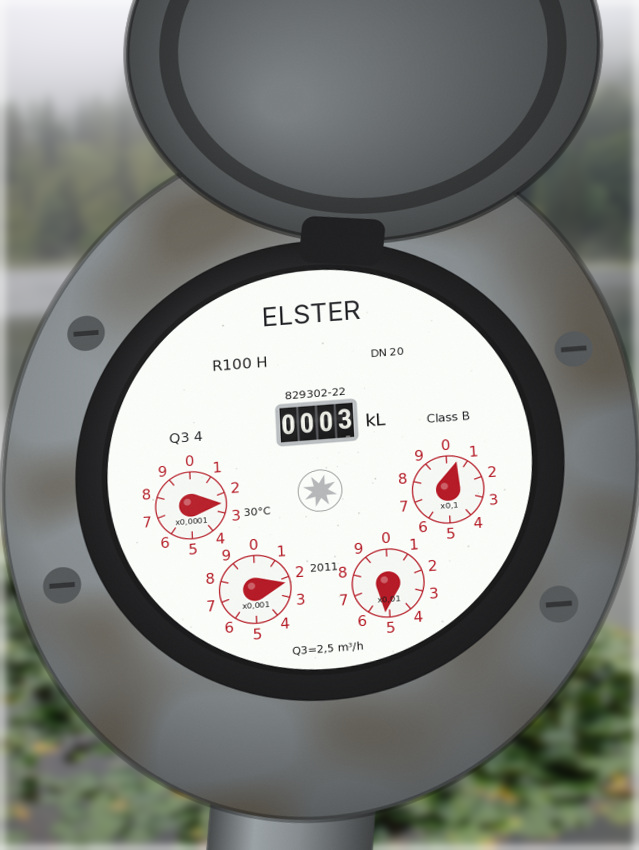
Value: value=3.0522 unit=kL
